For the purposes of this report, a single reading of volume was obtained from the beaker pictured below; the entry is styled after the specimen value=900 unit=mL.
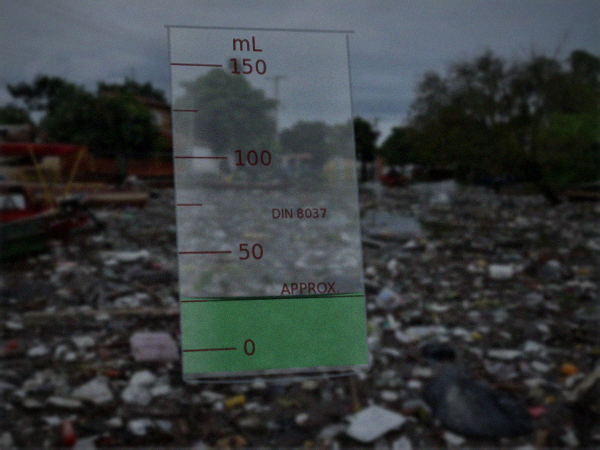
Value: value=25 unit=mL
